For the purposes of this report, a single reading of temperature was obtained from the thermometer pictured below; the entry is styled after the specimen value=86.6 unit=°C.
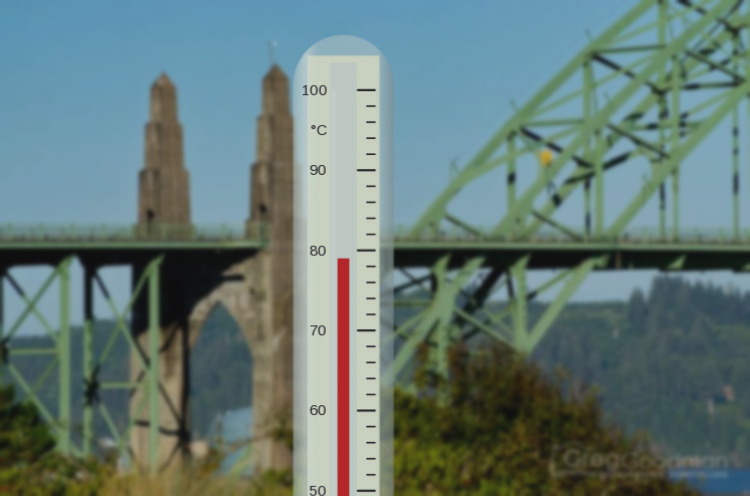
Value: value=79 unit=°C
